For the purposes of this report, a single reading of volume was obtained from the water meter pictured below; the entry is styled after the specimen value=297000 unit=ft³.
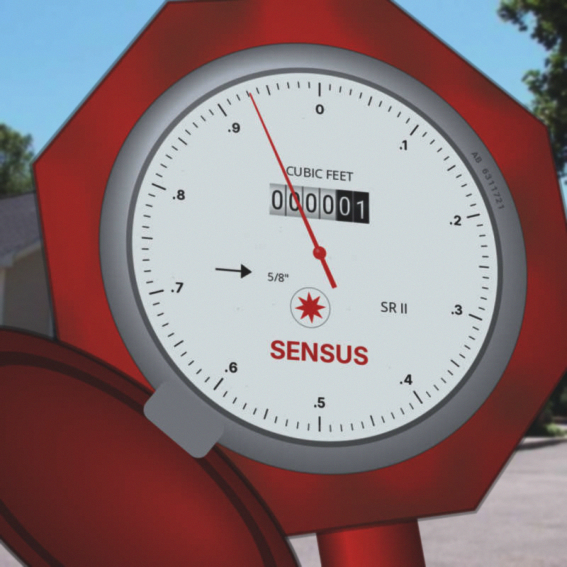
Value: value=0.93 unit=ft³
